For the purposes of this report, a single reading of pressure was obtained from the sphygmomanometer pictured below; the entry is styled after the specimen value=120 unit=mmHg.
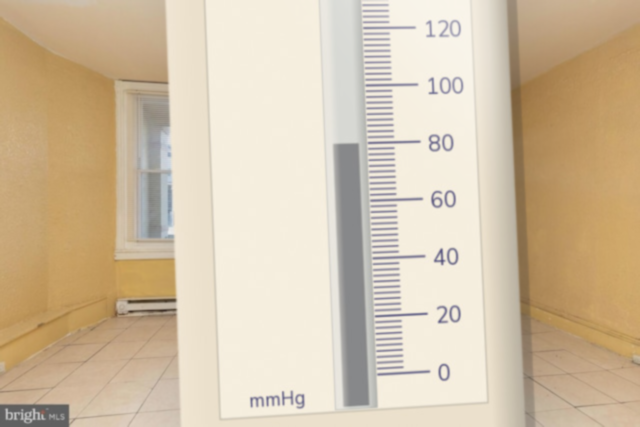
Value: value=80 unit=mmHg
